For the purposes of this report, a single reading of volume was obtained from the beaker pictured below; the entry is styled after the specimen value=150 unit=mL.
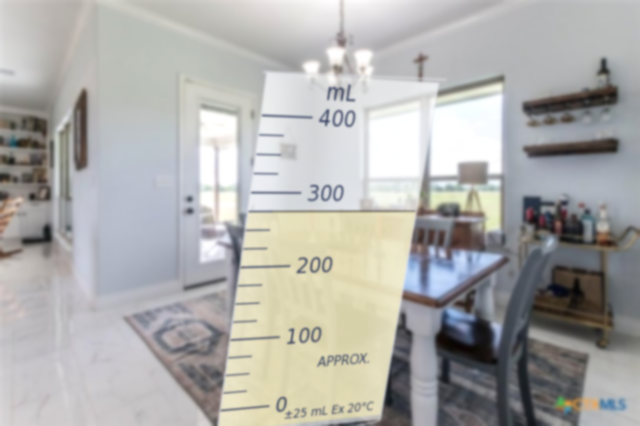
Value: value=275 unit=mL
